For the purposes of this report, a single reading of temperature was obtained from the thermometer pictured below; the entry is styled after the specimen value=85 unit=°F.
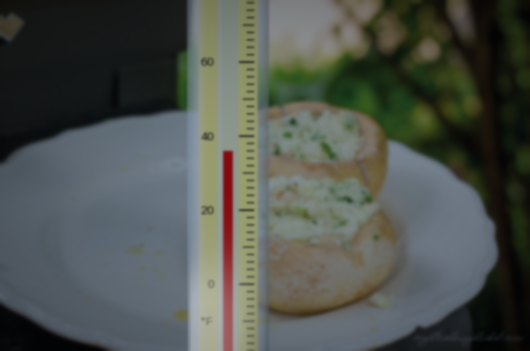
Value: value=36 unit=°F
